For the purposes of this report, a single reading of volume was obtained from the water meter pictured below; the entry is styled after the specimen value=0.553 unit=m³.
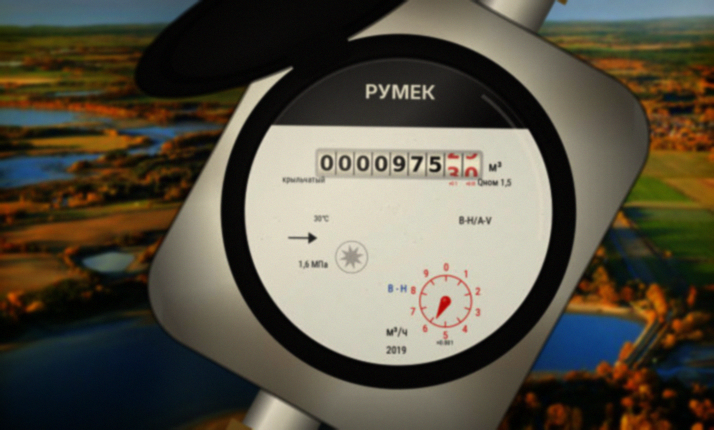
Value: value=975.295 unit=m³
